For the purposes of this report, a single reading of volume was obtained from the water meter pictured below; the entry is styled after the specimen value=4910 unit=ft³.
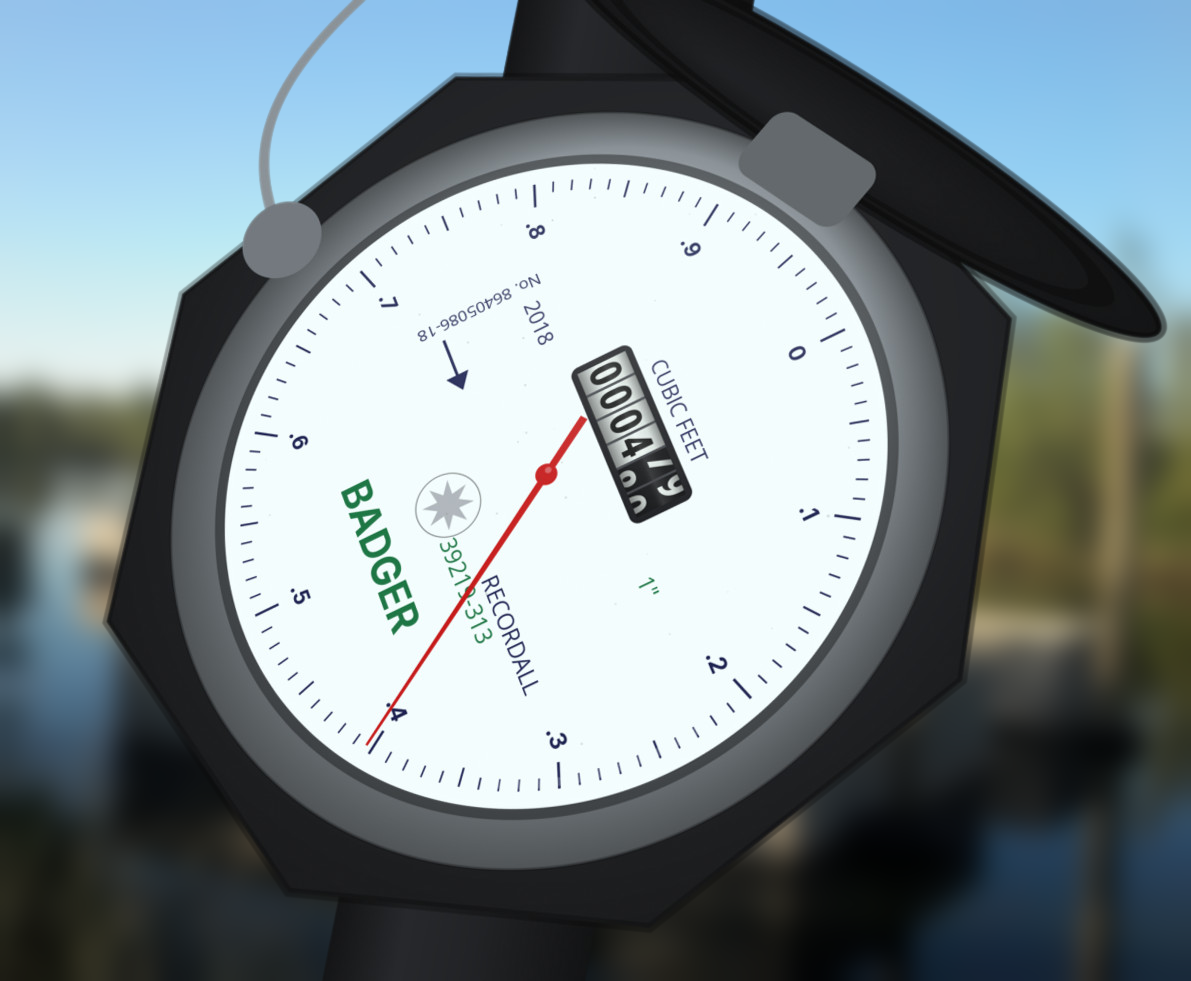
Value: value=479.40 unit=ft³
